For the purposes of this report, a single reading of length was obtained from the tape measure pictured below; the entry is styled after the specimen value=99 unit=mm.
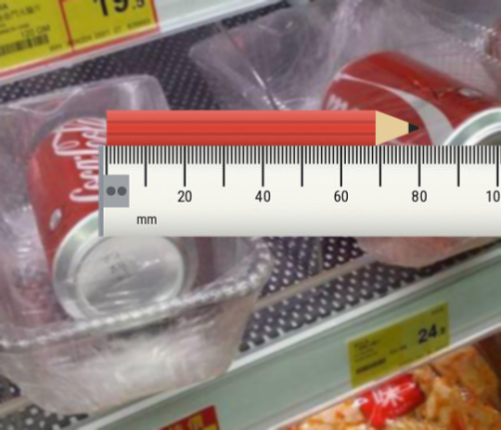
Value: value=80 unit=mm
